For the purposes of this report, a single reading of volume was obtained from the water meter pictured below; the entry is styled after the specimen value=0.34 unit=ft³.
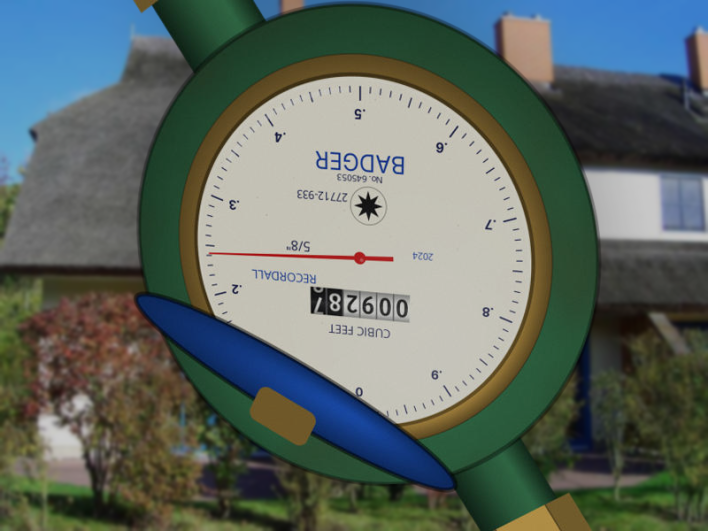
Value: value=9287.24 unit=ft³
